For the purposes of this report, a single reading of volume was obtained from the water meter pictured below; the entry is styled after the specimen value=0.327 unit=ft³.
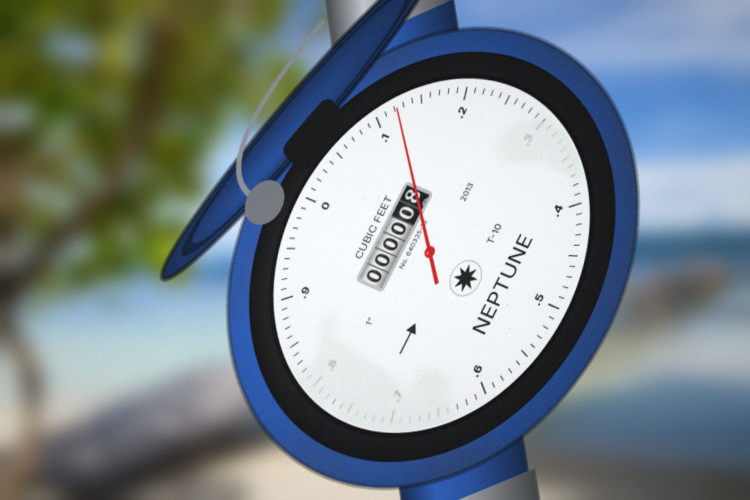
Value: value=8.12 unit=ft³
